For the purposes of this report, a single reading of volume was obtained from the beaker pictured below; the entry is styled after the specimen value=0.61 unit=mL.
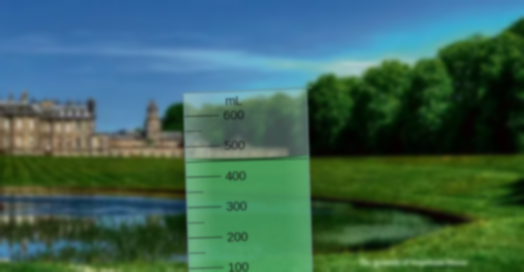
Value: value=450 unit=mL
